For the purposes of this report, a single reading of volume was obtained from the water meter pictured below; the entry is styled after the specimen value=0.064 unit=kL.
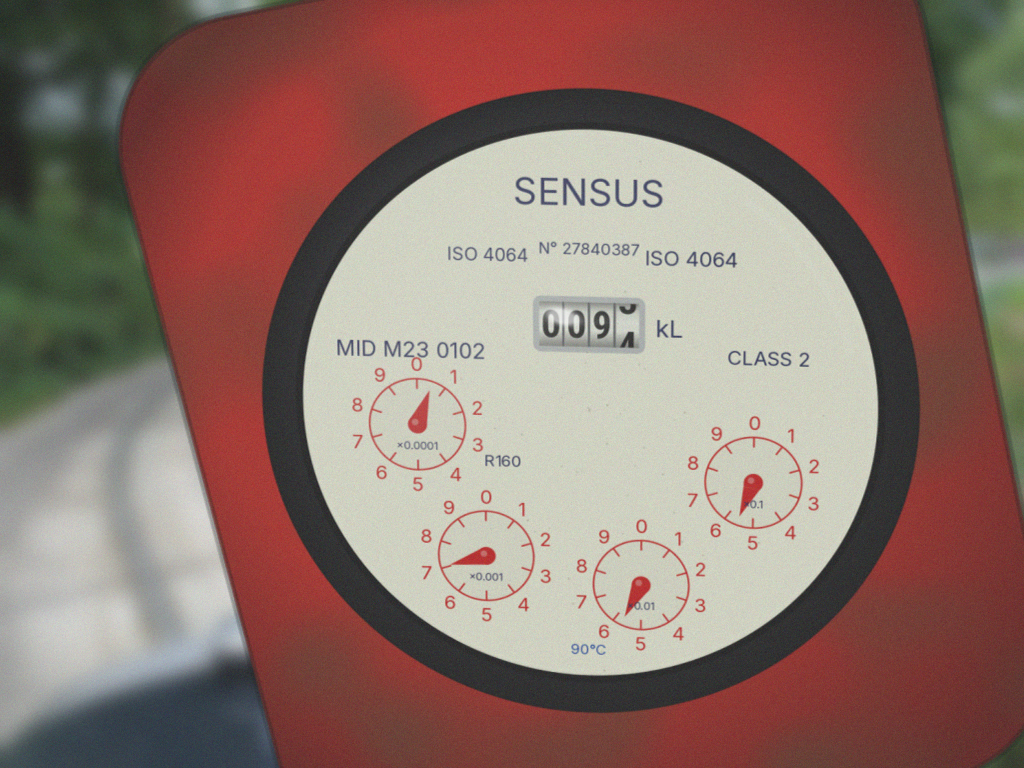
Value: value=93.5570 unit=kL
